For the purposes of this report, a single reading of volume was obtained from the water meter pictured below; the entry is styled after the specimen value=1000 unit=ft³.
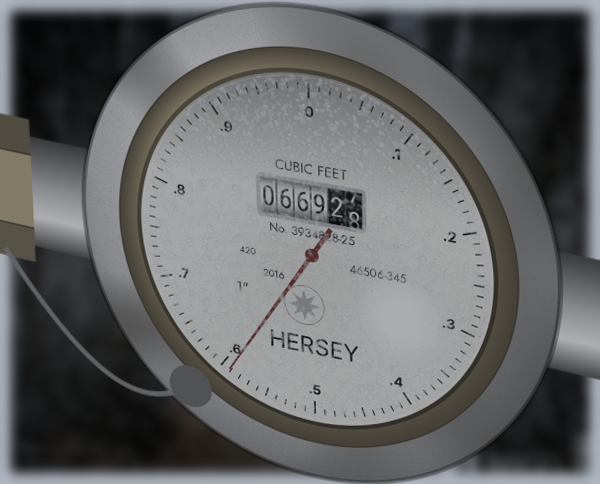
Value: value=66927.59 unit=ft³
